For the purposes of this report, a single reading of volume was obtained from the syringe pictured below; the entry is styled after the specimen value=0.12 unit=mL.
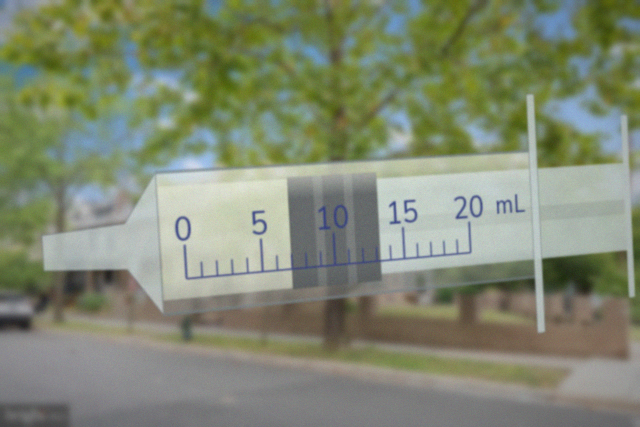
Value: value=7 unit=mL
